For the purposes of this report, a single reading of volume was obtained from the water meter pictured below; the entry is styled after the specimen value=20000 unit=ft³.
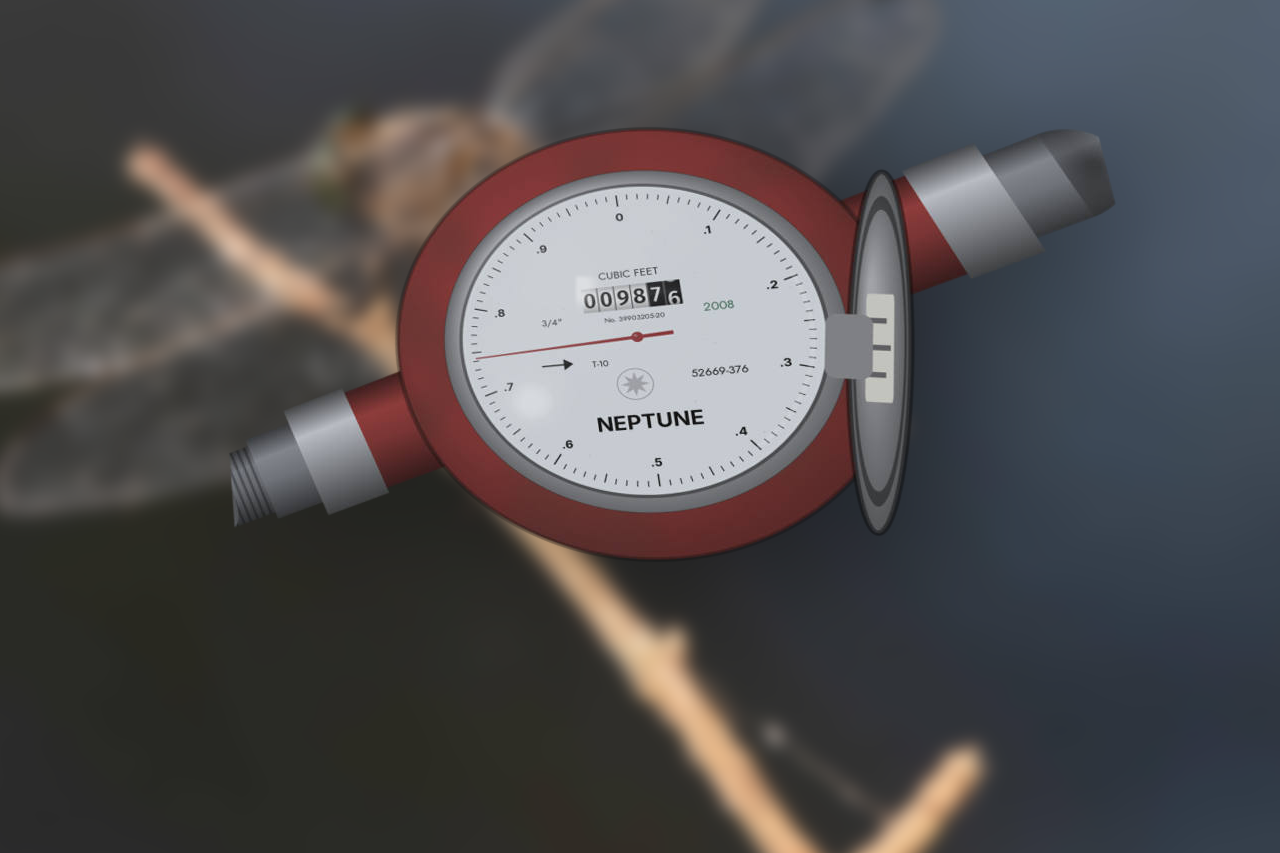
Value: value=9875.74 unit=ft³
